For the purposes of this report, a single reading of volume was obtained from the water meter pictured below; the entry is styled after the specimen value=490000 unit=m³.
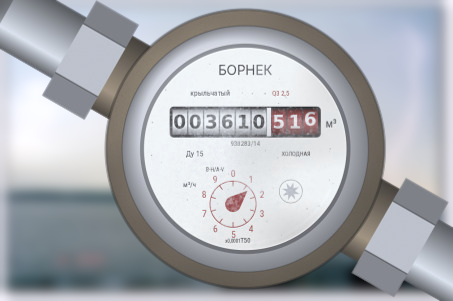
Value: value=3610.5161 unit=m³
